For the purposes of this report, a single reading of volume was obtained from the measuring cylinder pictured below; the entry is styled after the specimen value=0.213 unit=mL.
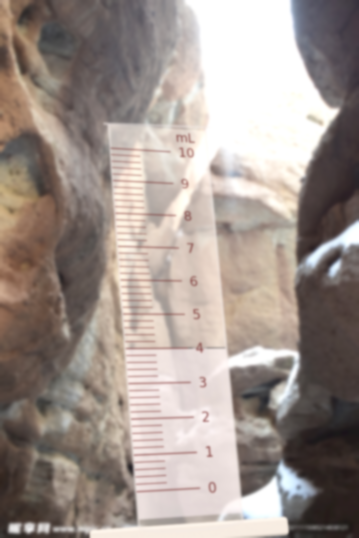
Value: value=4 unit=mL
